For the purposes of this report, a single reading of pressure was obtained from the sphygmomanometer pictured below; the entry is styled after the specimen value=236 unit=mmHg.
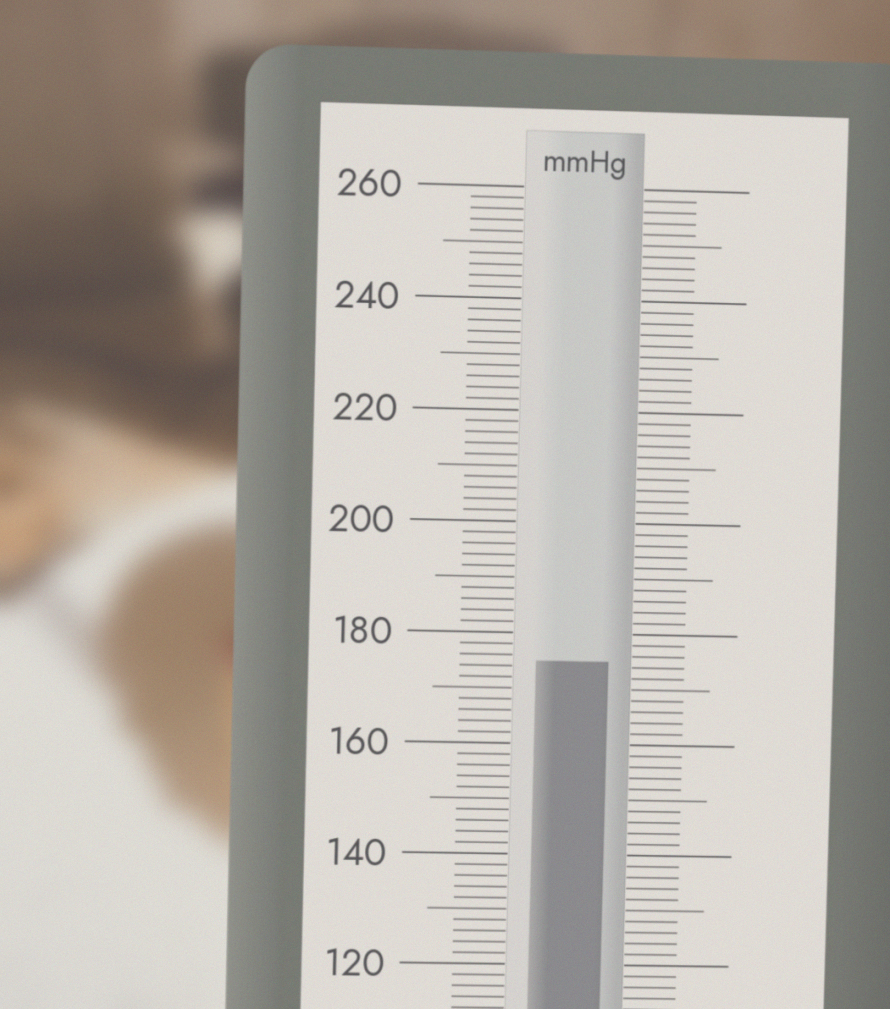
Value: value=175 unit=mmHg
